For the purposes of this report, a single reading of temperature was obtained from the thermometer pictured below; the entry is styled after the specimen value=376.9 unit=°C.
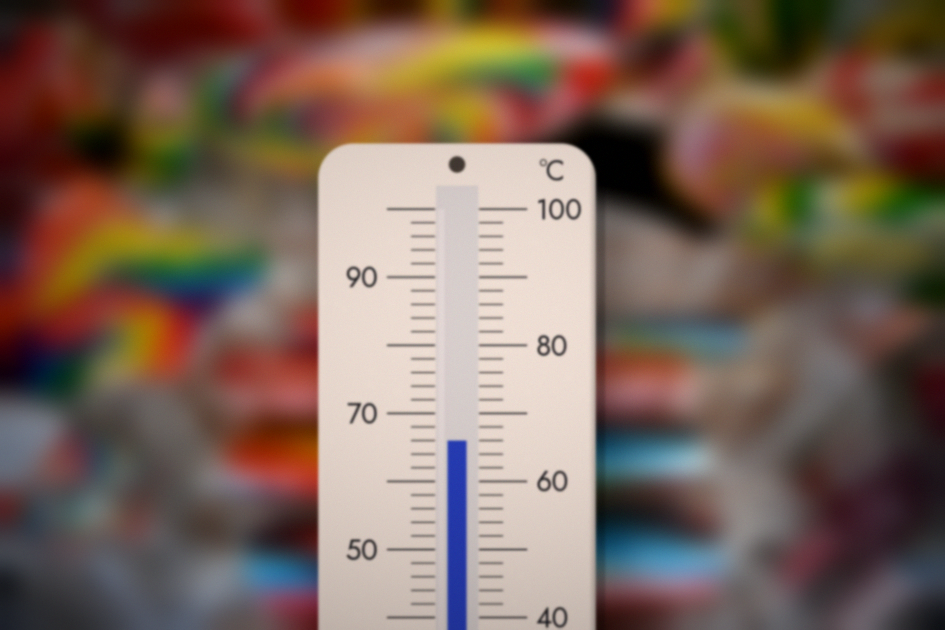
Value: value=66 unit=°C
